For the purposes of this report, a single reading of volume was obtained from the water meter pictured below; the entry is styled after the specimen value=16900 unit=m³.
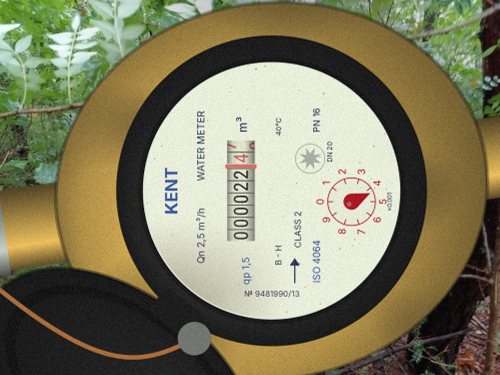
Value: value=22.474 unit=m³
